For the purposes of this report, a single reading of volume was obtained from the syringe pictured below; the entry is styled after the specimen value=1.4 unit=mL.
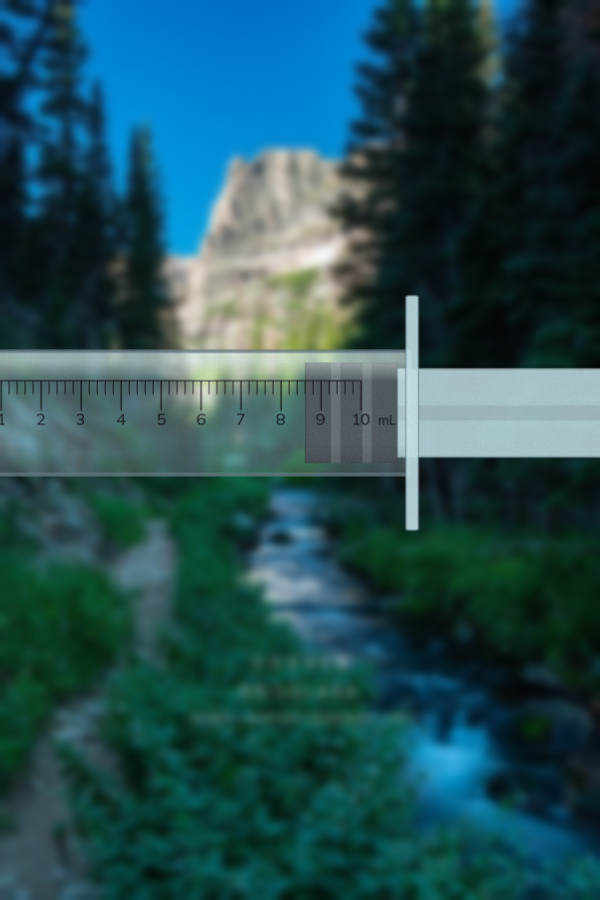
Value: value=8.6 unit=mL
